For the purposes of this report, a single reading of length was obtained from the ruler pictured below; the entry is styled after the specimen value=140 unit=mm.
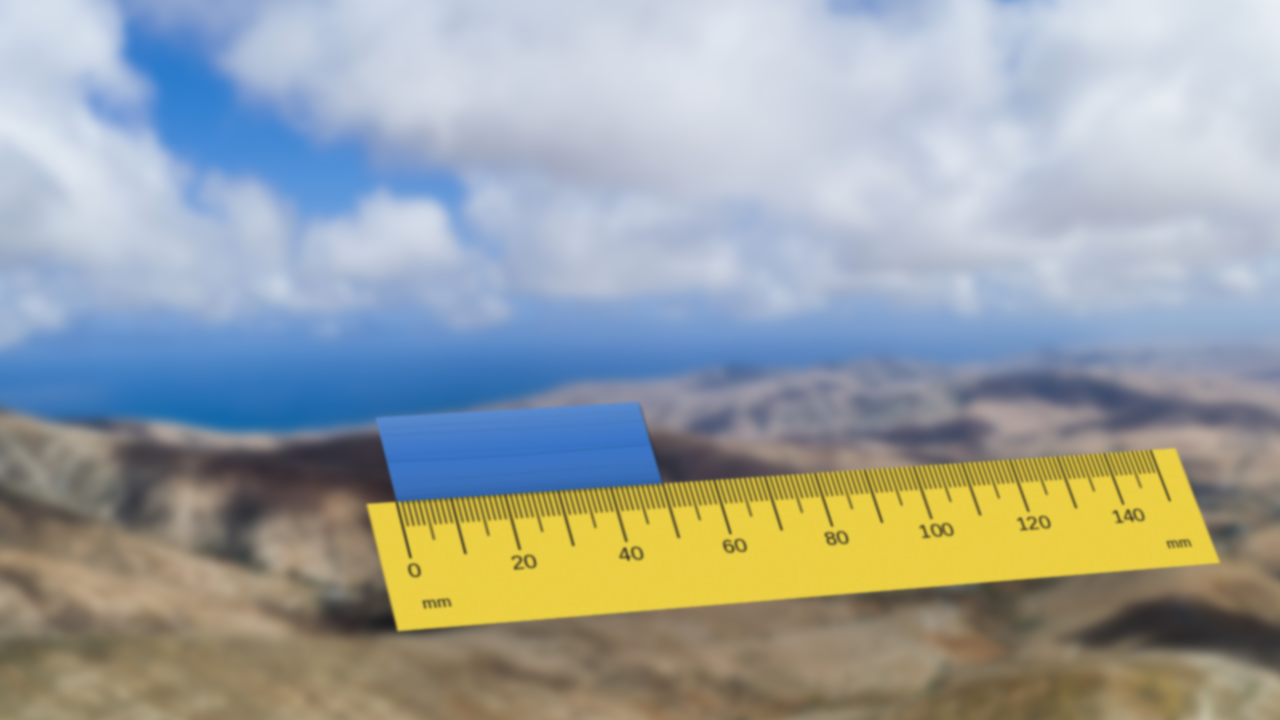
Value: value=50 unit=mm
